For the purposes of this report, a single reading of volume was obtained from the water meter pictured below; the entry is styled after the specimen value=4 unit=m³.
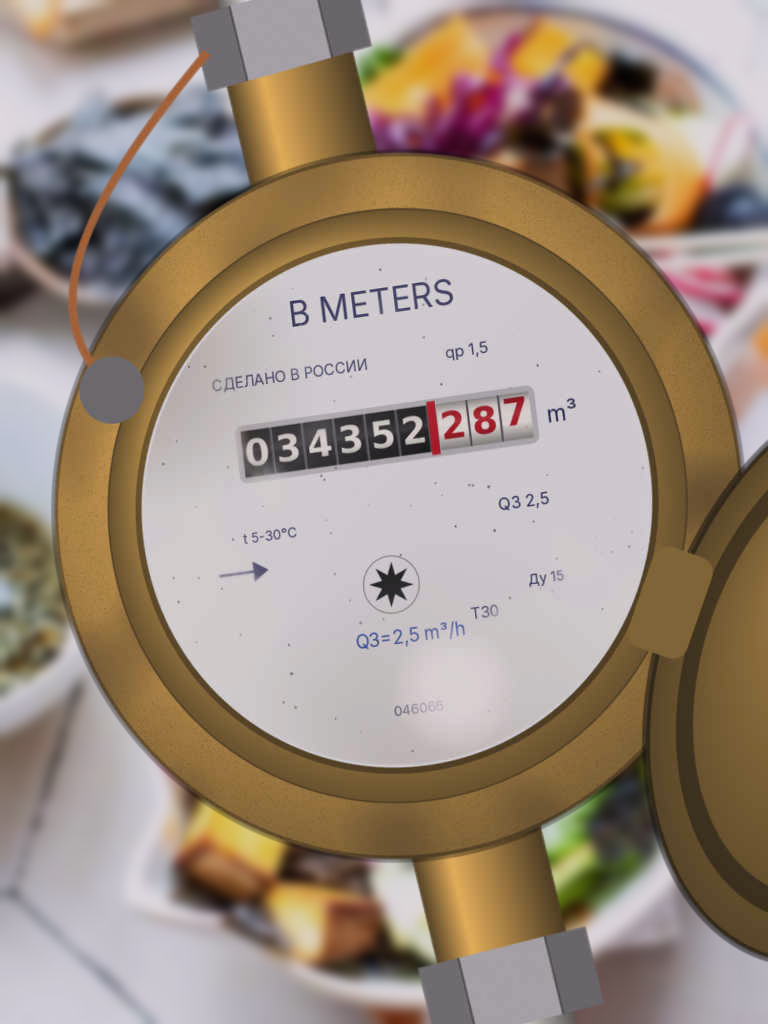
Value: value=34352.287 unit=m³
